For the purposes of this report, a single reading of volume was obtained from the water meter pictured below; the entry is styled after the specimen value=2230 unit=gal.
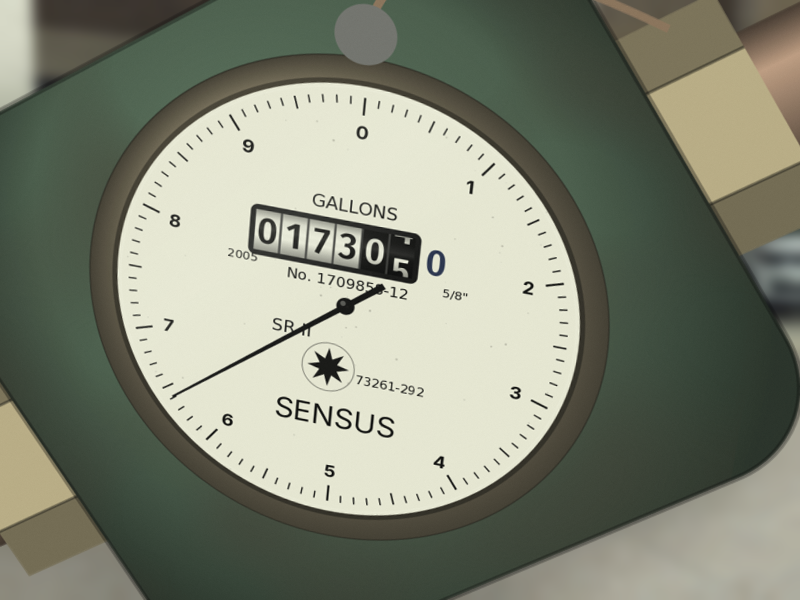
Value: value=173046.4 unit=gal
